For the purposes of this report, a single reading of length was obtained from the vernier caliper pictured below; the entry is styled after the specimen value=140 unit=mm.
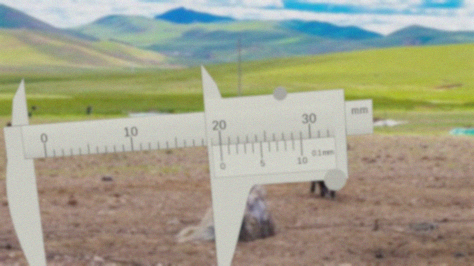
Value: value=20.0 unit=mm
